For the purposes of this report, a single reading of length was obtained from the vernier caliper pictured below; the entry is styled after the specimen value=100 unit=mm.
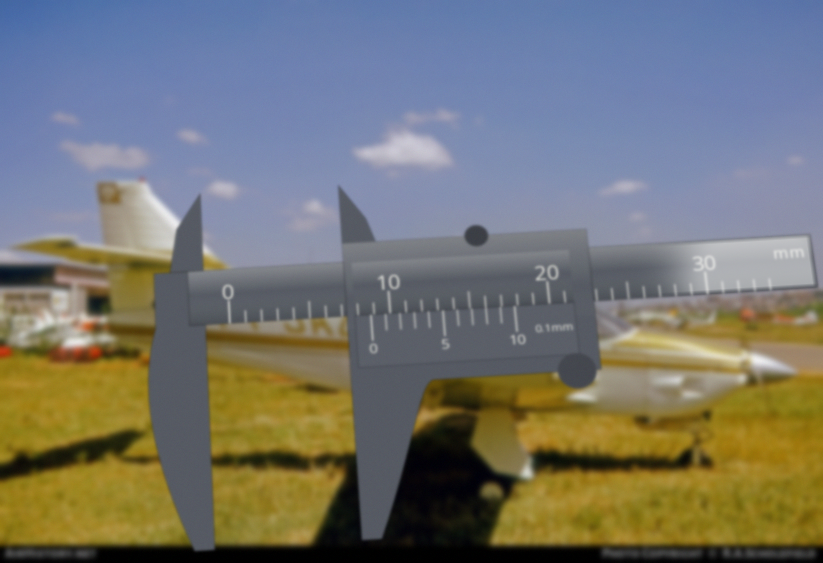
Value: value=8.8 unit=mm
